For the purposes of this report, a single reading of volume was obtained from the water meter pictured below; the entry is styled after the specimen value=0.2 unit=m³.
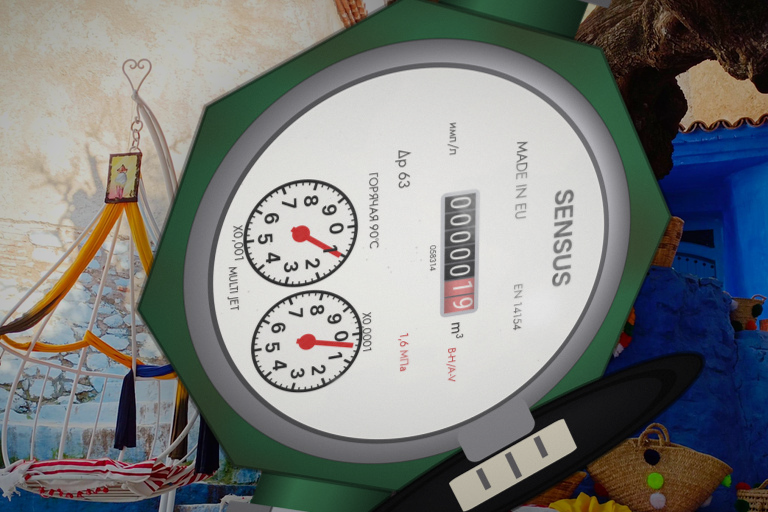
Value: value=0.1910 unit=m³
